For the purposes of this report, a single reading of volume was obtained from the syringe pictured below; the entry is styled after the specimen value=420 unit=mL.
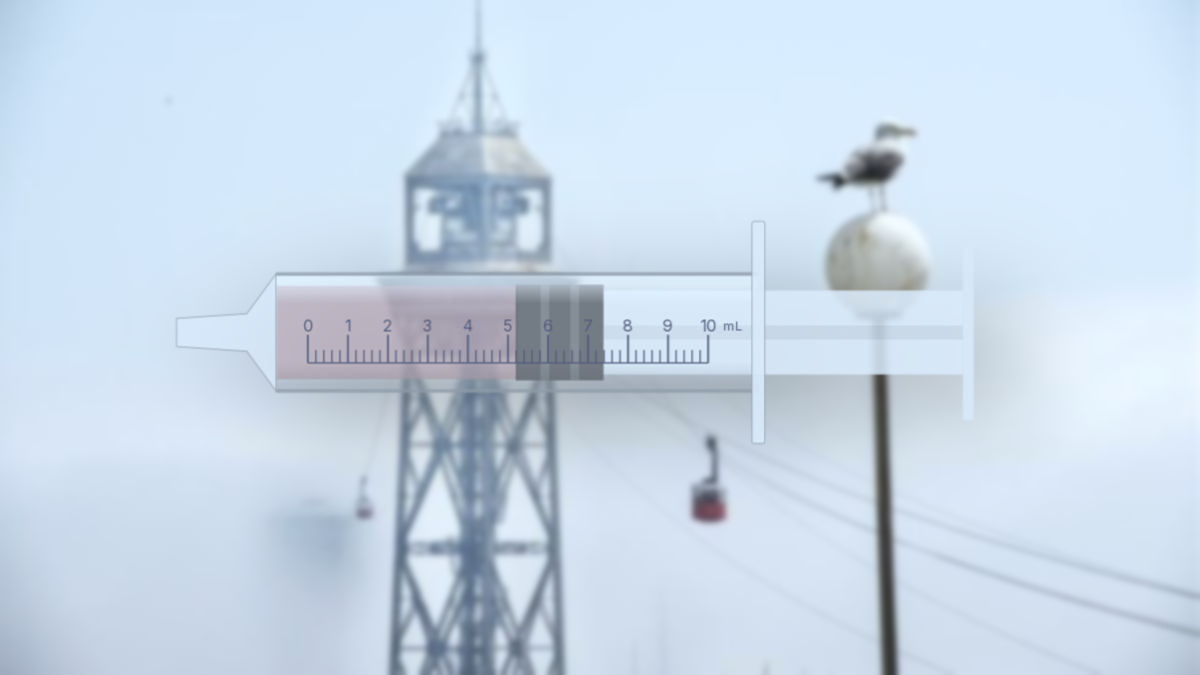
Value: value=5.2 unit=mL
